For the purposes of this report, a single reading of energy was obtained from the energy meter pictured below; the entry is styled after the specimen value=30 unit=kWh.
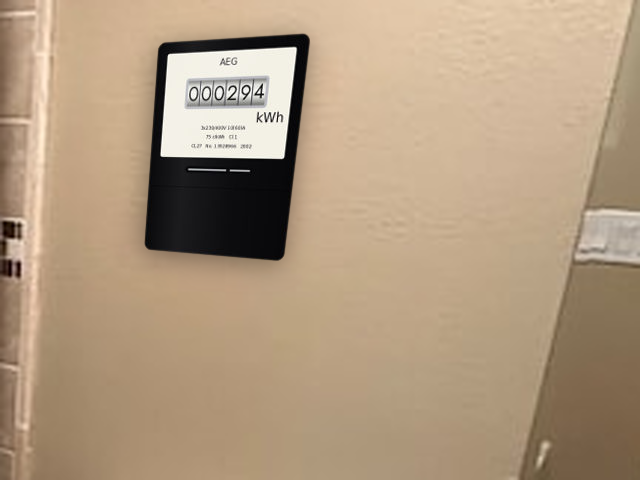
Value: value=294 unit=kWh
